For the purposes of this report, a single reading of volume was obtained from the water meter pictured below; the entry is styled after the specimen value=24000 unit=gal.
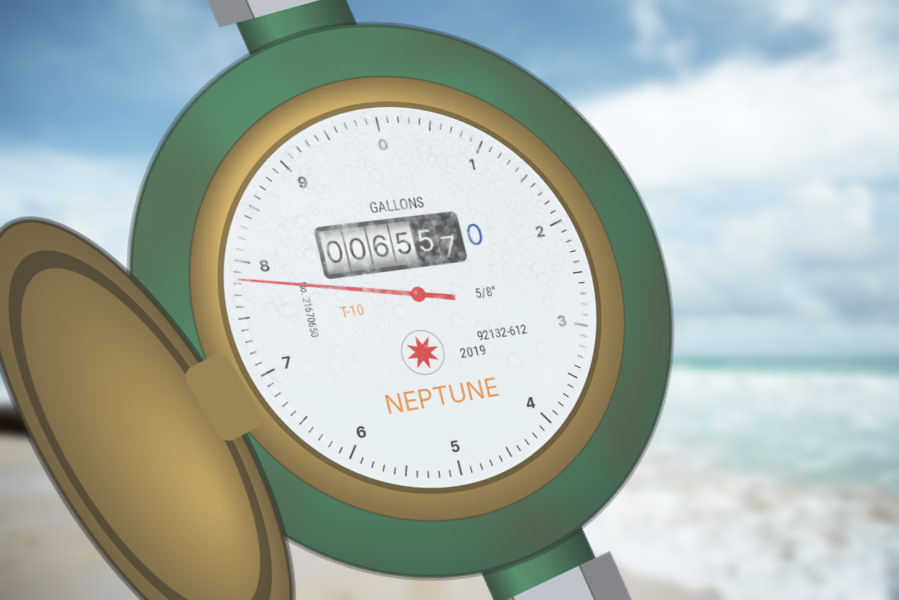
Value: value=65567.8 unit=gal
